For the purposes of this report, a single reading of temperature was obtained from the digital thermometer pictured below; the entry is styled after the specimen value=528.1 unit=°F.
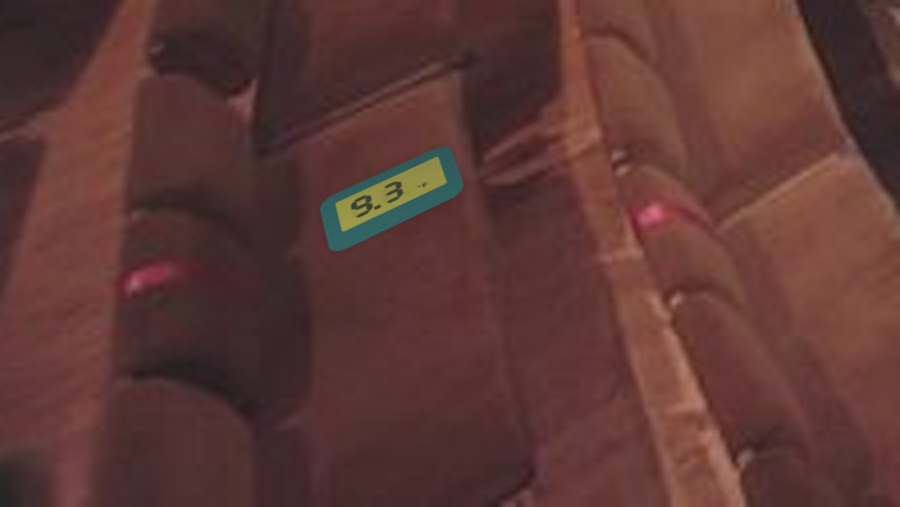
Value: value=9.3 unit=°F
